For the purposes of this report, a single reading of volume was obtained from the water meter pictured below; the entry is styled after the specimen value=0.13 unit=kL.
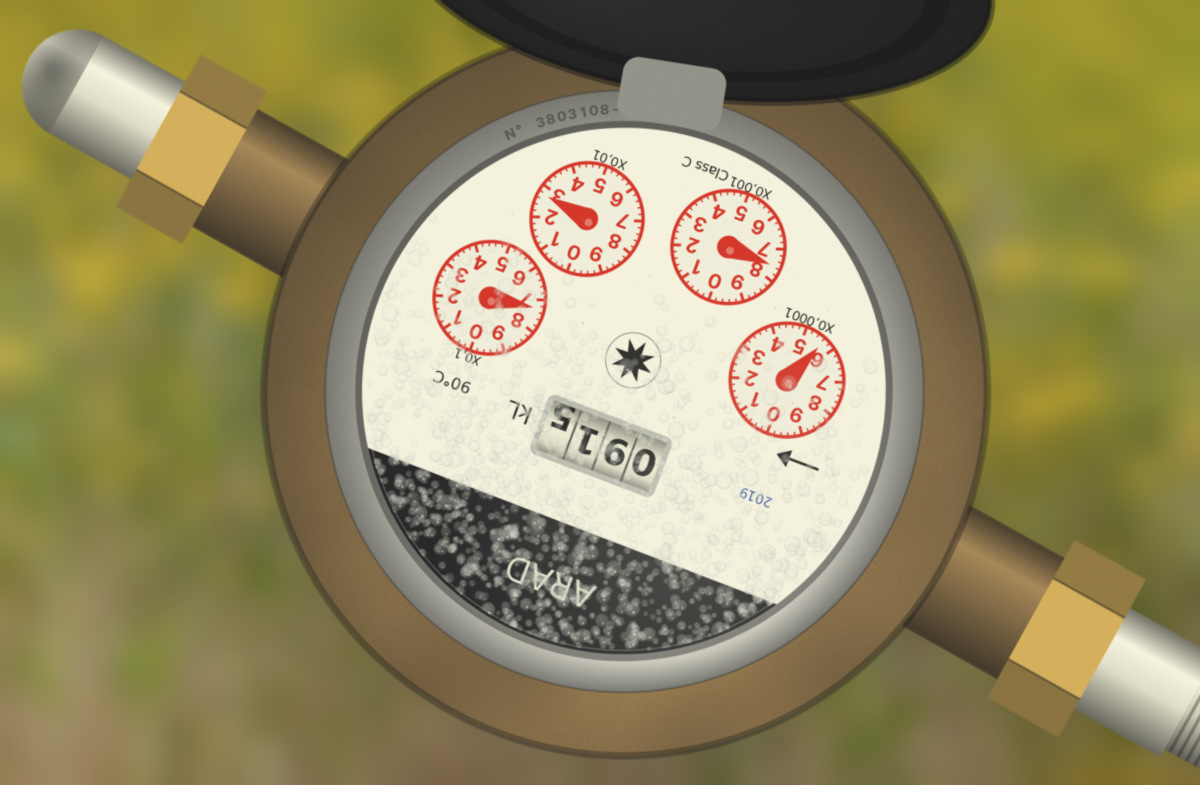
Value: value=914.7275 unit=kL
